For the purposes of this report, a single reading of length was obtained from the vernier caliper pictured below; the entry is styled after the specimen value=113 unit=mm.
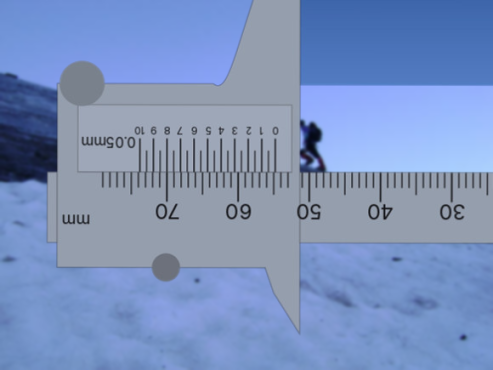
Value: value=54.8 unit=mm
